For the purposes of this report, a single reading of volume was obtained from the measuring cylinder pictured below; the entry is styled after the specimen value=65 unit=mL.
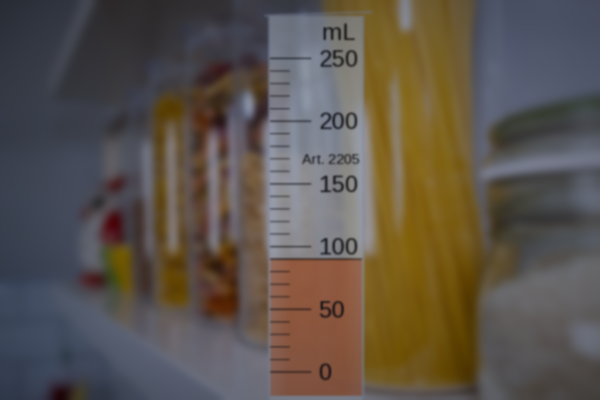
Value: value=90 unit=mL
